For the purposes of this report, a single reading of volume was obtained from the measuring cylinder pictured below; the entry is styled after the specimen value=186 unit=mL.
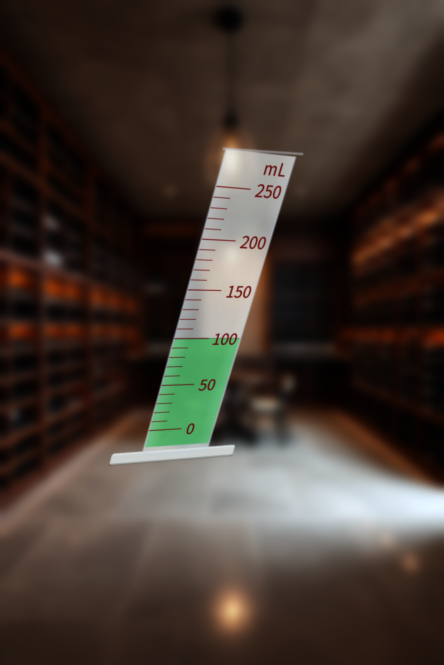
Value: value=100 unit=mL
